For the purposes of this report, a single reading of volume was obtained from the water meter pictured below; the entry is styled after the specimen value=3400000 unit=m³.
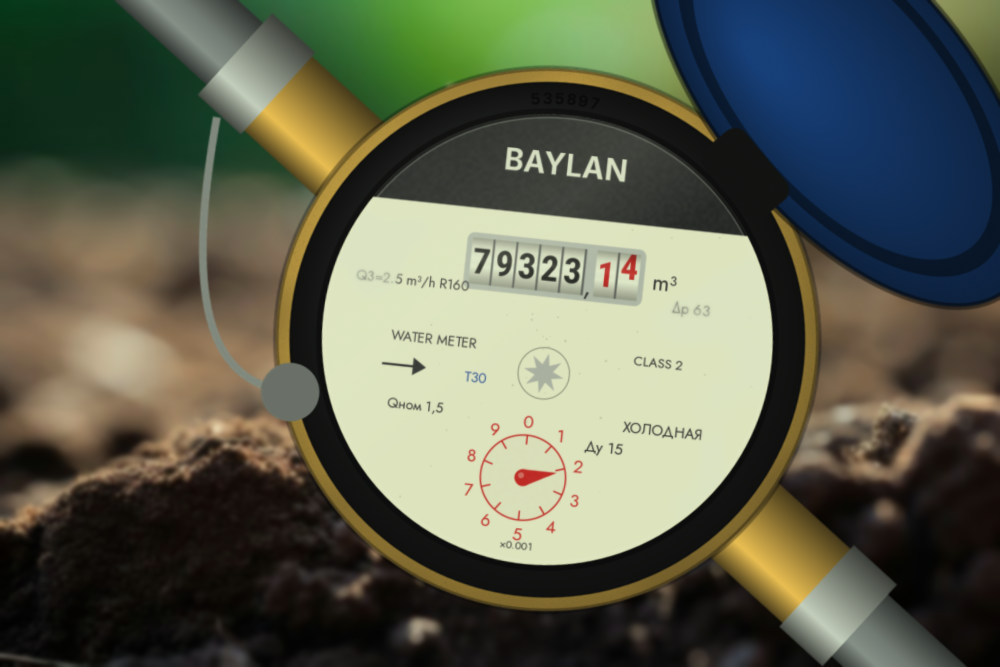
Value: value=79323.142 unit=m³
